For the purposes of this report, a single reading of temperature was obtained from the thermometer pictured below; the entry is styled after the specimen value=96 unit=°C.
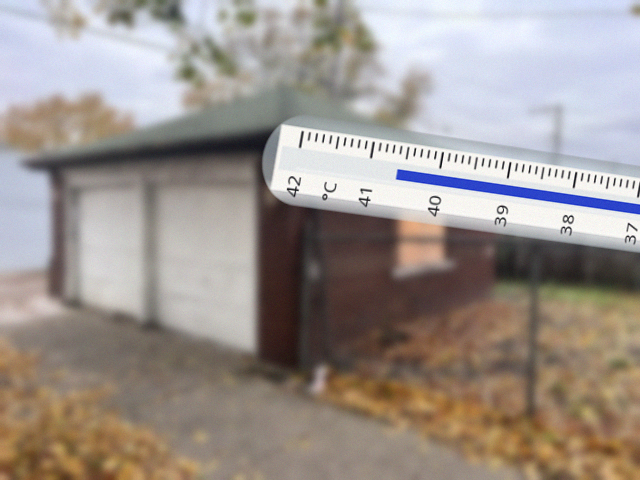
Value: value=40.6 unit=°C
